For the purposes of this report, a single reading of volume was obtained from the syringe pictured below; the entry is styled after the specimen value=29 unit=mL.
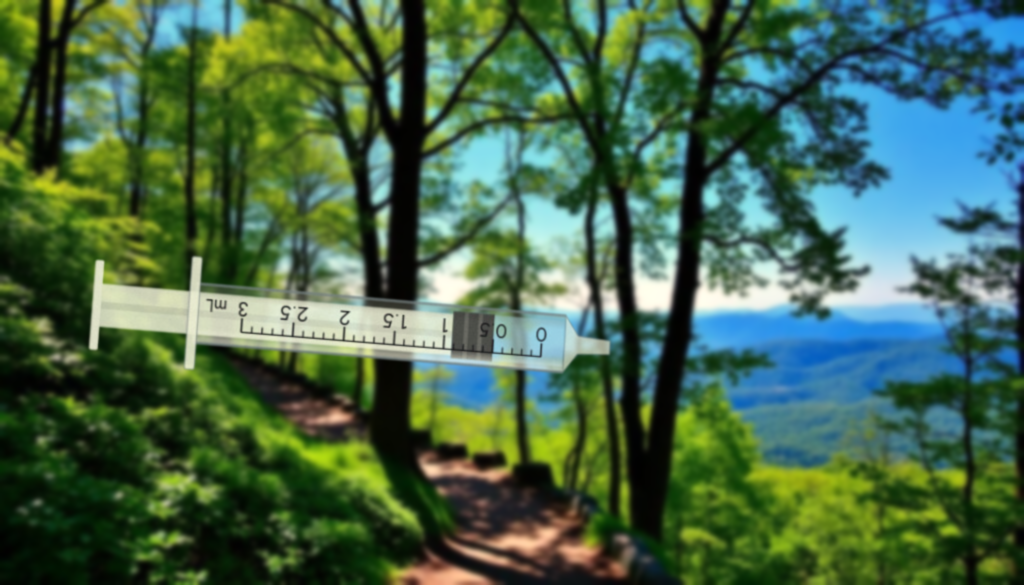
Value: value=0.5 unit=mL
